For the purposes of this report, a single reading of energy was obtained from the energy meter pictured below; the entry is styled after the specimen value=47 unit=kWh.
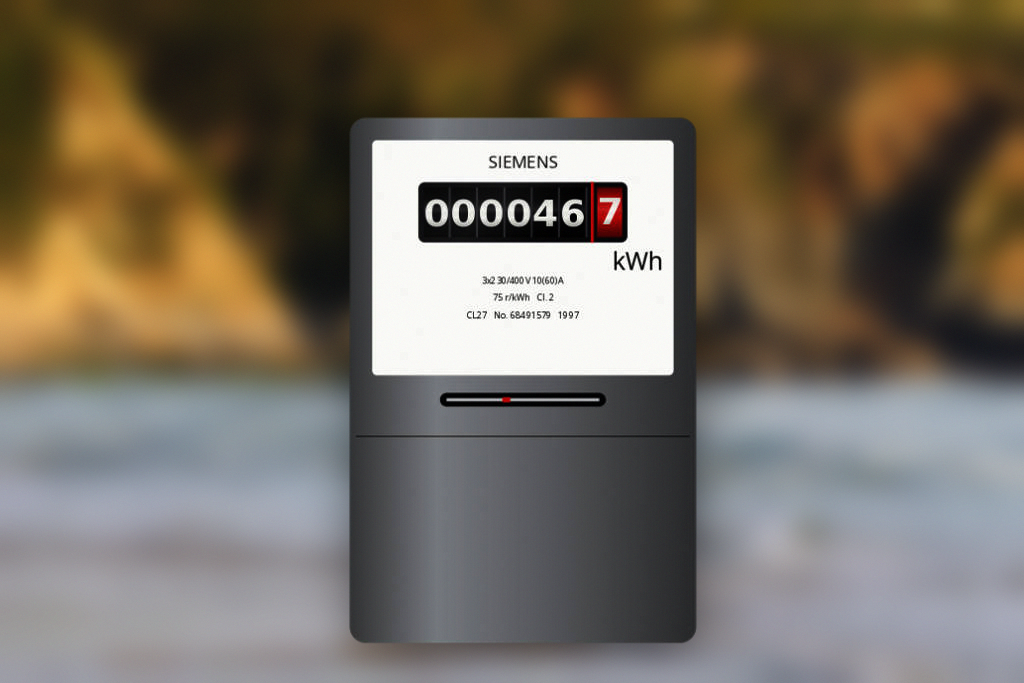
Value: value=46.7 unit=kWh
